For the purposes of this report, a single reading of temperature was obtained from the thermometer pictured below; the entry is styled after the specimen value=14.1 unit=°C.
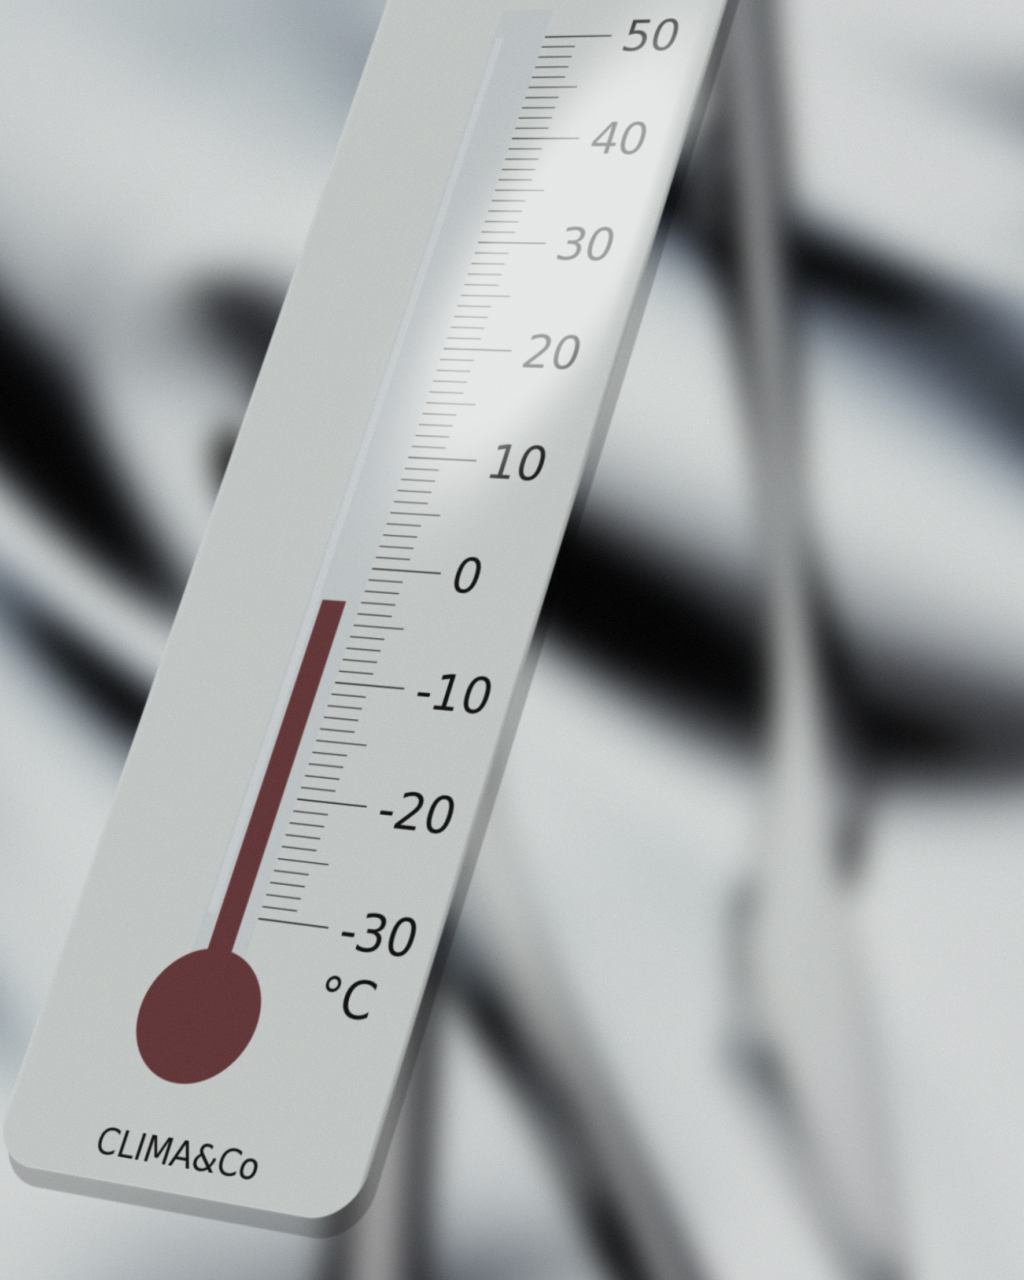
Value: value=-3 unit=°C
